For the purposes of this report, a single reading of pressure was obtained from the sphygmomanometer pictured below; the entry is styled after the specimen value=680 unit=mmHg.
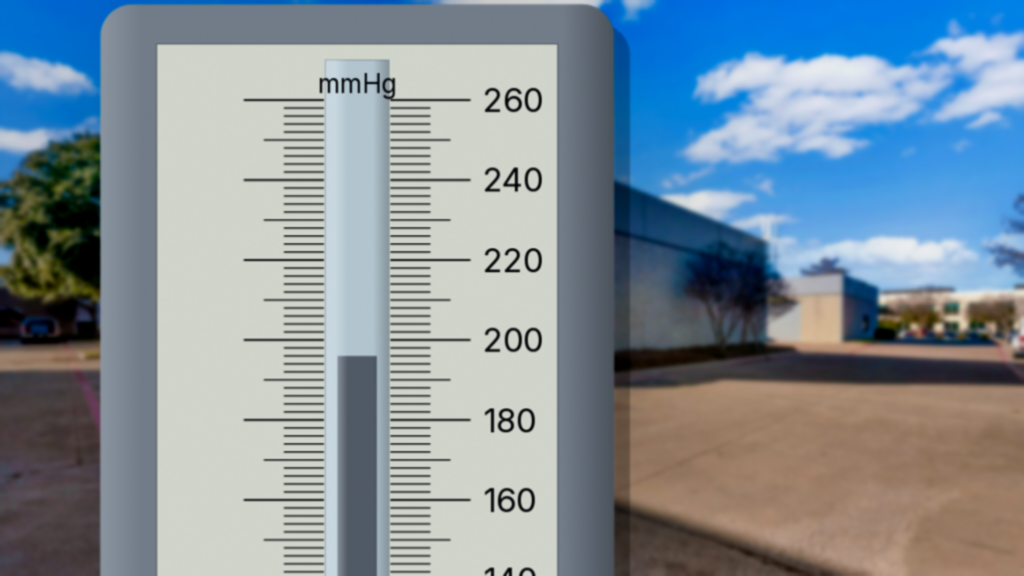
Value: value=196 unit=mmHg
